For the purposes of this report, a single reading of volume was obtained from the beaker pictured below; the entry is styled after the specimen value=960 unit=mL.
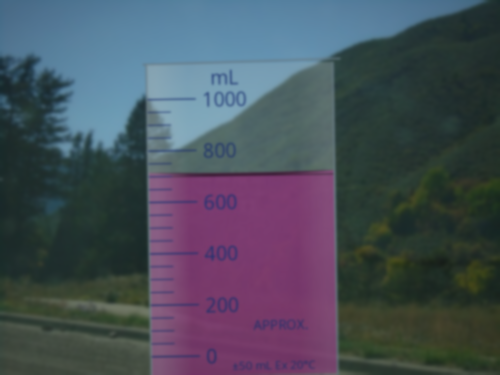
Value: value=700 unit=mL
